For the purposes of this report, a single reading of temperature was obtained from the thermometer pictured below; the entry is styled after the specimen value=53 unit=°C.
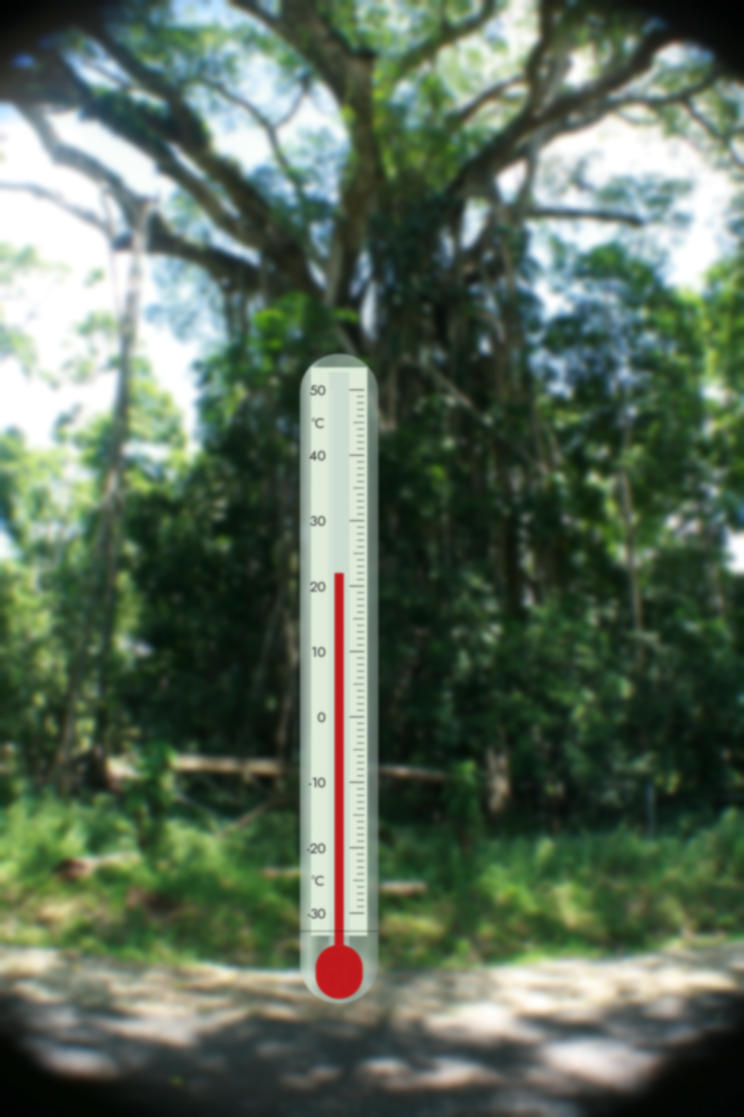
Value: value=22 unit=°C
